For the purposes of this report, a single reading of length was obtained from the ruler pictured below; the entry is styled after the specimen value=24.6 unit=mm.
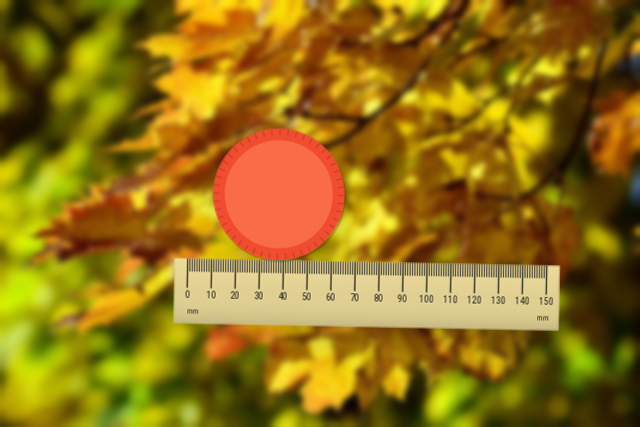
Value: value=55 unit=mm
